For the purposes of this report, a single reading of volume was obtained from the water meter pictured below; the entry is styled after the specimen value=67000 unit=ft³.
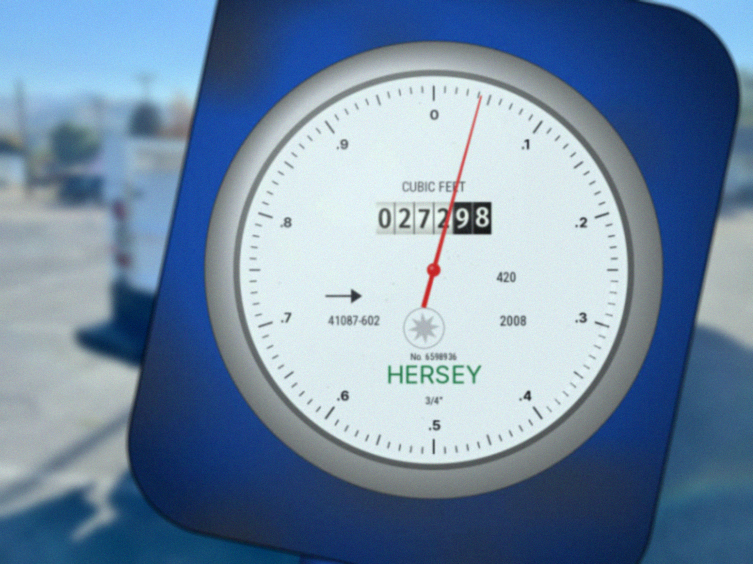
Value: value=27298.04 unit=ft³
